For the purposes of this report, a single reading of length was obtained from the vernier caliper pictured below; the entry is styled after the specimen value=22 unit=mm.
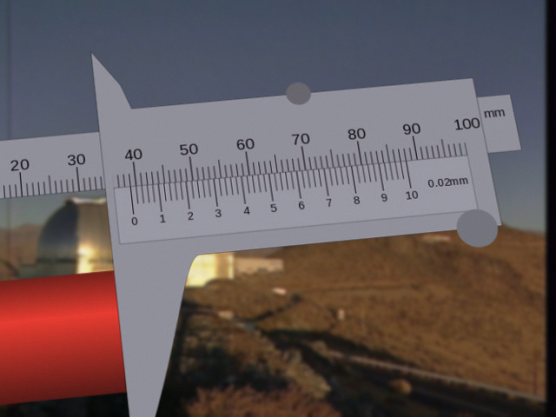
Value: value=39.0 unit=mm
